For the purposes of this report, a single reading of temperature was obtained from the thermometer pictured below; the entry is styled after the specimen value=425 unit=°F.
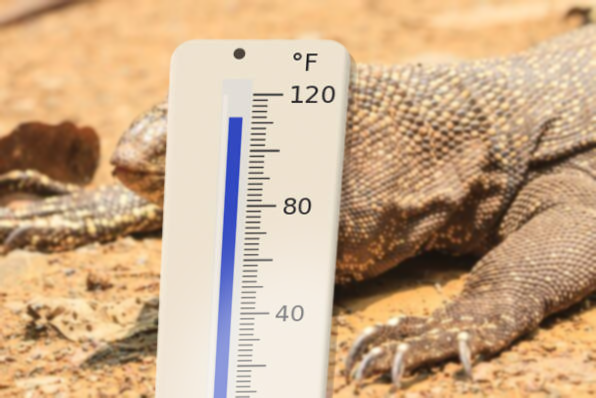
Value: value=112 unit=°F
